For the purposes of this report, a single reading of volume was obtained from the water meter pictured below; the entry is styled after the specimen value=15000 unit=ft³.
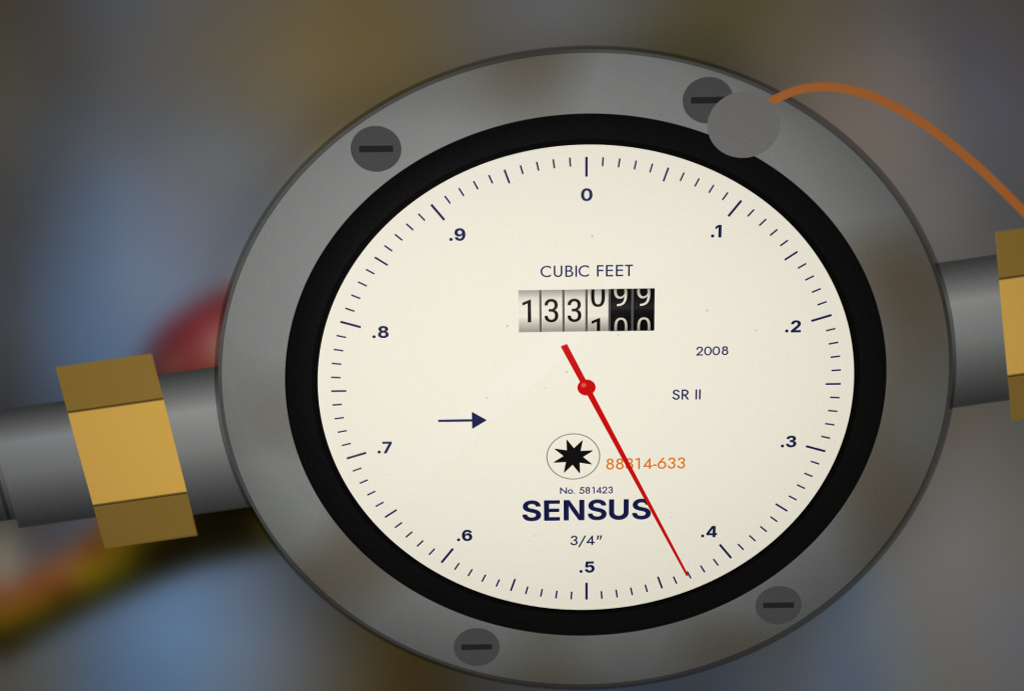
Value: value=133099.43 unit=ft³
